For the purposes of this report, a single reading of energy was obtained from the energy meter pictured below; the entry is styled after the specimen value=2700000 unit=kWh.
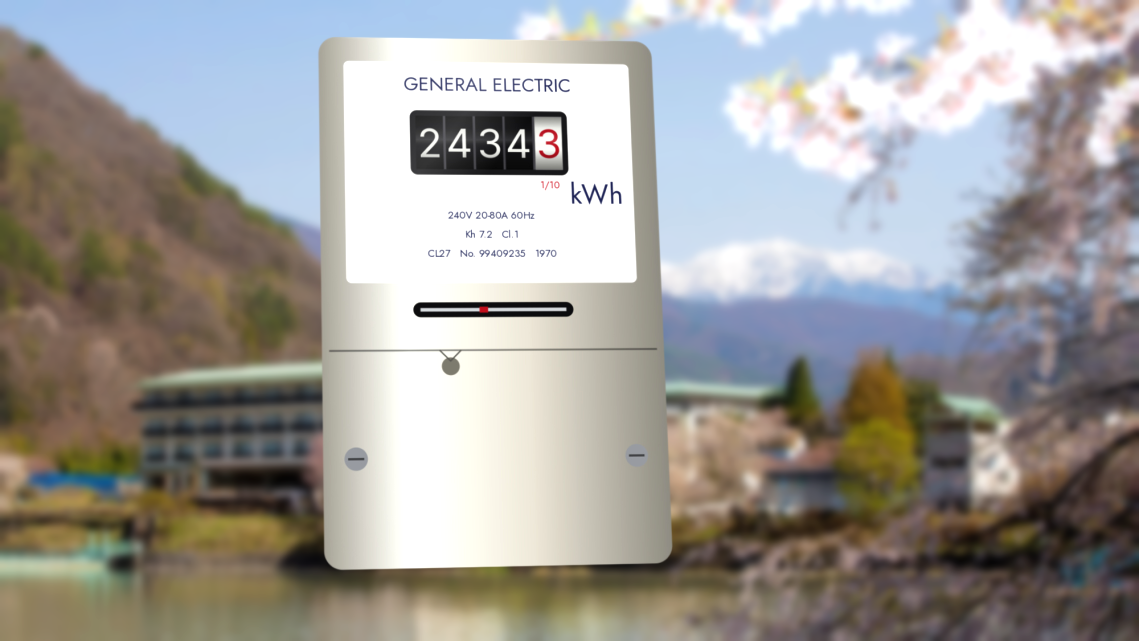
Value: value=2434.3 unit=kWh
